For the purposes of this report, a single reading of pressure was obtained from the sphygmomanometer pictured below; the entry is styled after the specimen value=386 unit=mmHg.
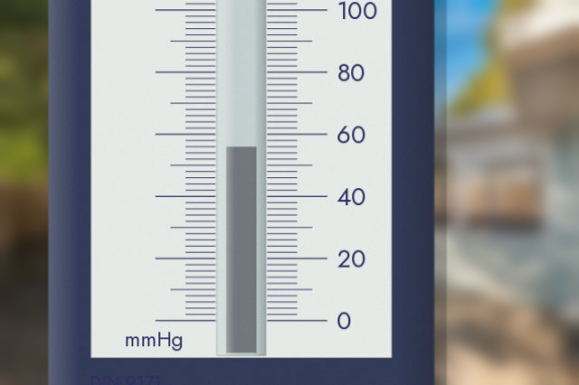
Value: value=56 unit=mmHg
